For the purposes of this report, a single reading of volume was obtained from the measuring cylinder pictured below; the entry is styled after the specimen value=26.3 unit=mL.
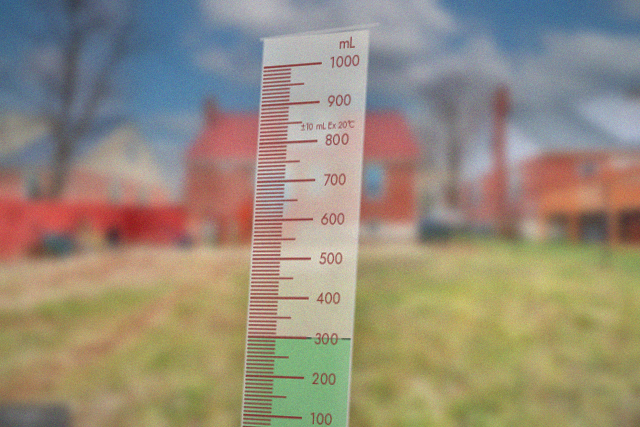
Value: value=300 unit=mL
